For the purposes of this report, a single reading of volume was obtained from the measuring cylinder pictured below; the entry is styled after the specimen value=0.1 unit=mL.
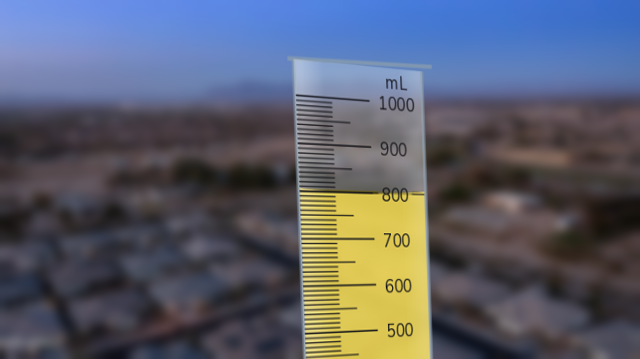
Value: value=800 unit=mL
